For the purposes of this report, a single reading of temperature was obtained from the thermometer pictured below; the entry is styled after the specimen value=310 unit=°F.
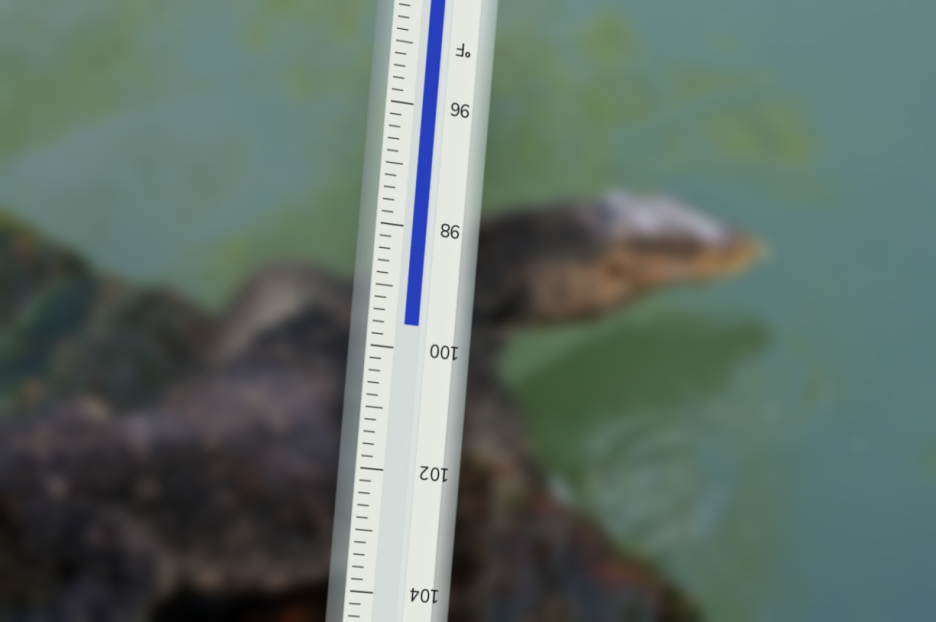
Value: value=99.6 unit=°F
